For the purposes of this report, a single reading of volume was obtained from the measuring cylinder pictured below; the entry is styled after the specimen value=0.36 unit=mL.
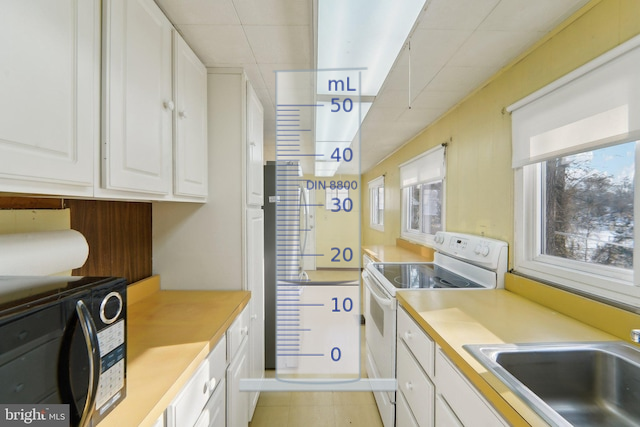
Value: value=14 unit=mL
